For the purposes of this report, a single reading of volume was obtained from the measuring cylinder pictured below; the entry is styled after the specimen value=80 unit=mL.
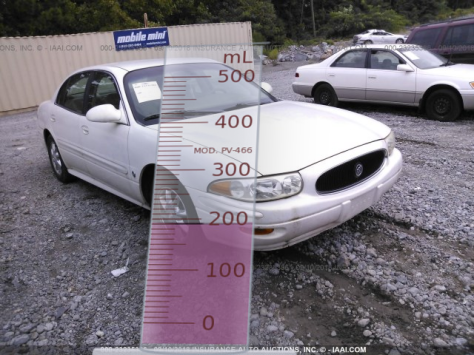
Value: value=190 unit=mL
